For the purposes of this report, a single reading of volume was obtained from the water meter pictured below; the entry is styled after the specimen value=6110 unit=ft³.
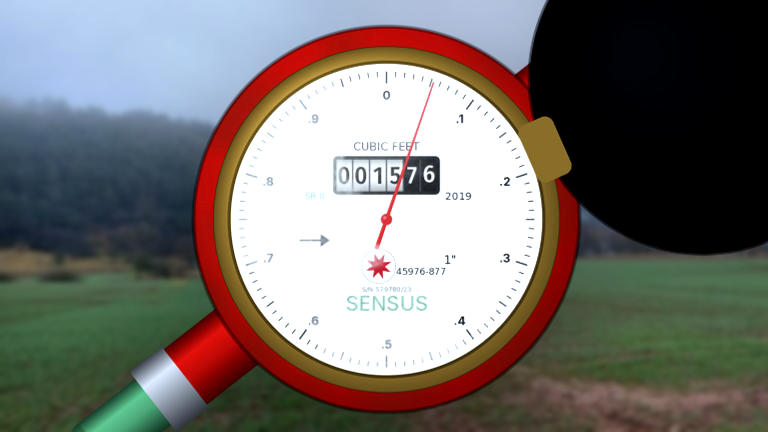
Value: value=1576.05 unit=ft³
